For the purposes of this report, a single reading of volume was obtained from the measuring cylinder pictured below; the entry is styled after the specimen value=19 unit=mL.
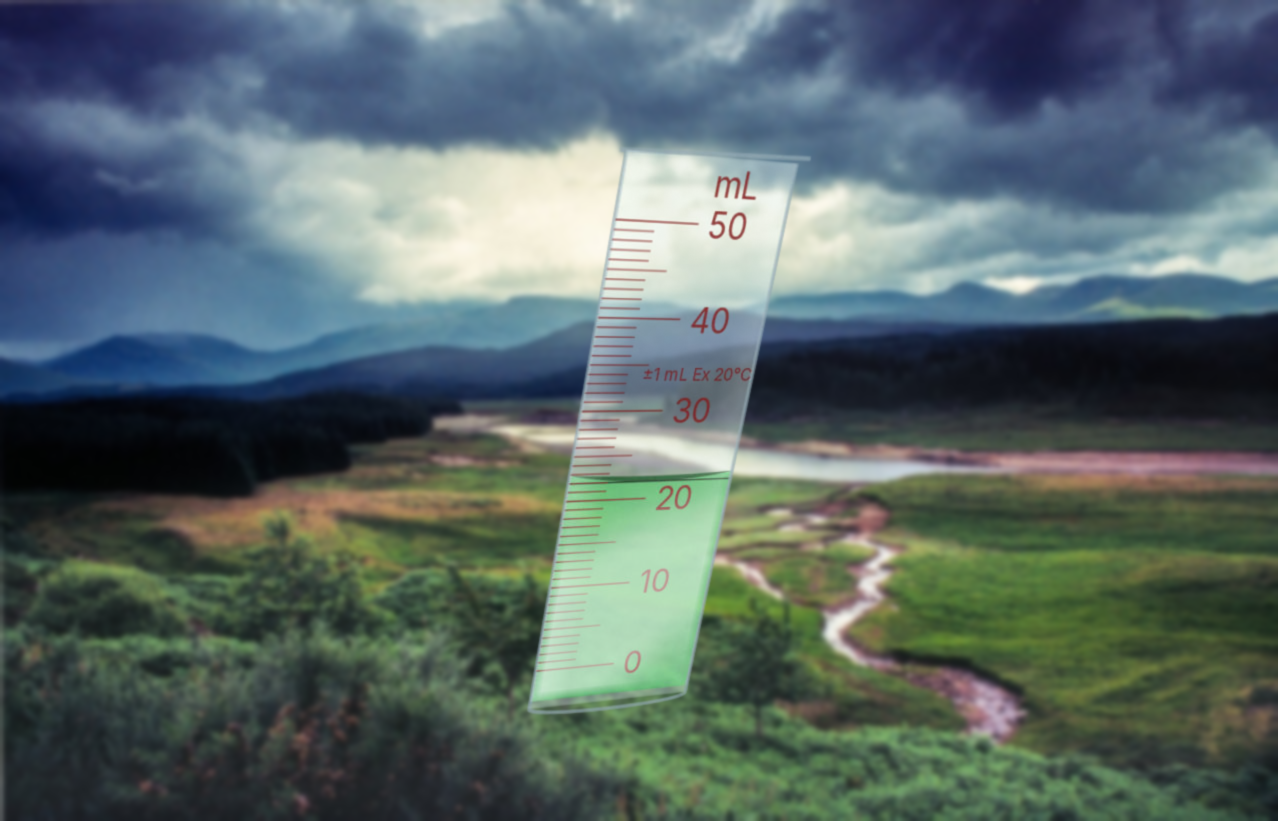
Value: value=22 unit=mL
